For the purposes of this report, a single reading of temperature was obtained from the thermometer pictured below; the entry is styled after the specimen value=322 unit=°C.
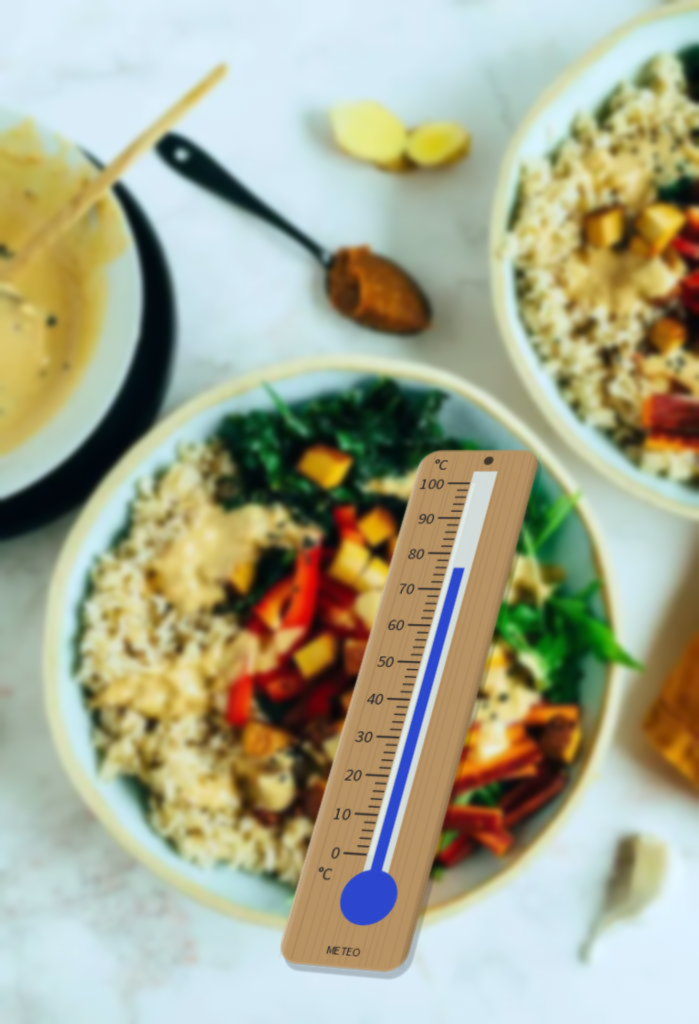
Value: value=76 unit=°C
